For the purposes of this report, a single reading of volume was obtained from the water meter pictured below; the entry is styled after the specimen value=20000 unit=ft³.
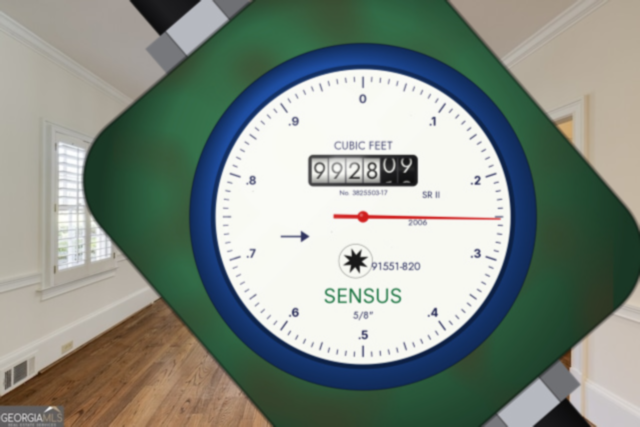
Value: value=992809.25 unit=ft³
